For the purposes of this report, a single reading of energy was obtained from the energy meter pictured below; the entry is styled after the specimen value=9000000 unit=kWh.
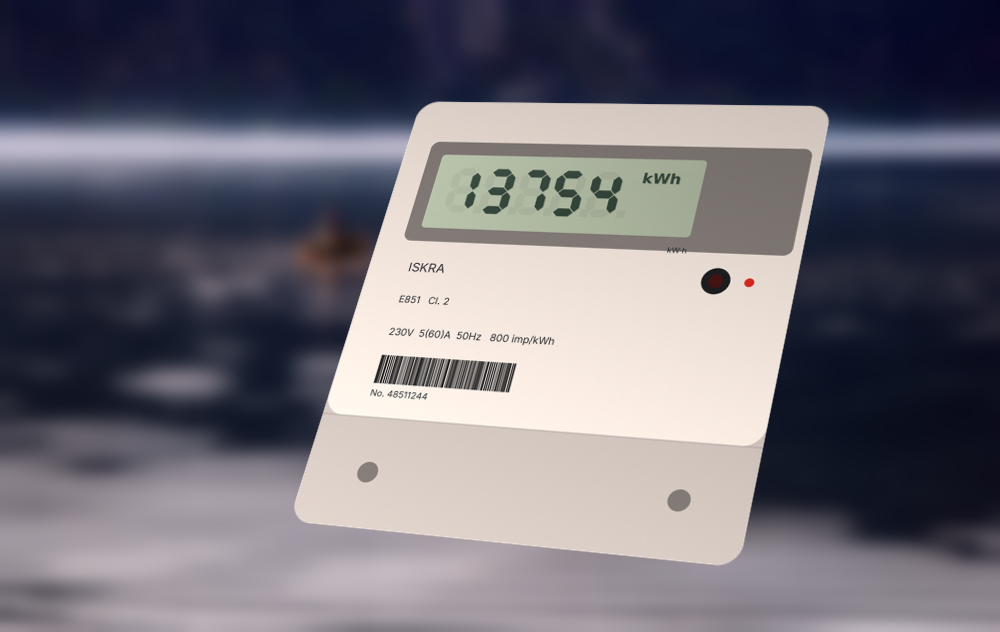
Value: value=13754 unit=kWh
